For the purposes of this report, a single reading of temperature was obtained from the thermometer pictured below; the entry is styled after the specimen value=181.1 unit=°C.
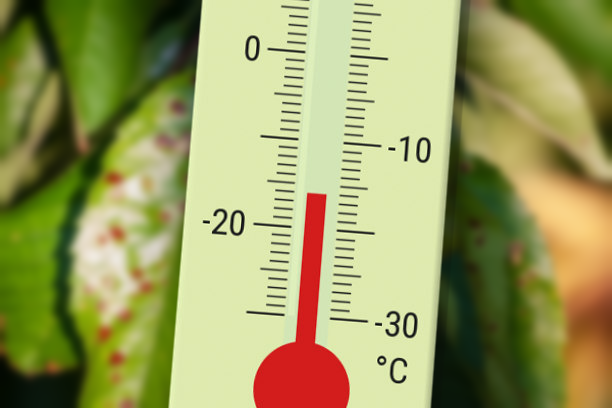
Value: value=-16 unit=°C
